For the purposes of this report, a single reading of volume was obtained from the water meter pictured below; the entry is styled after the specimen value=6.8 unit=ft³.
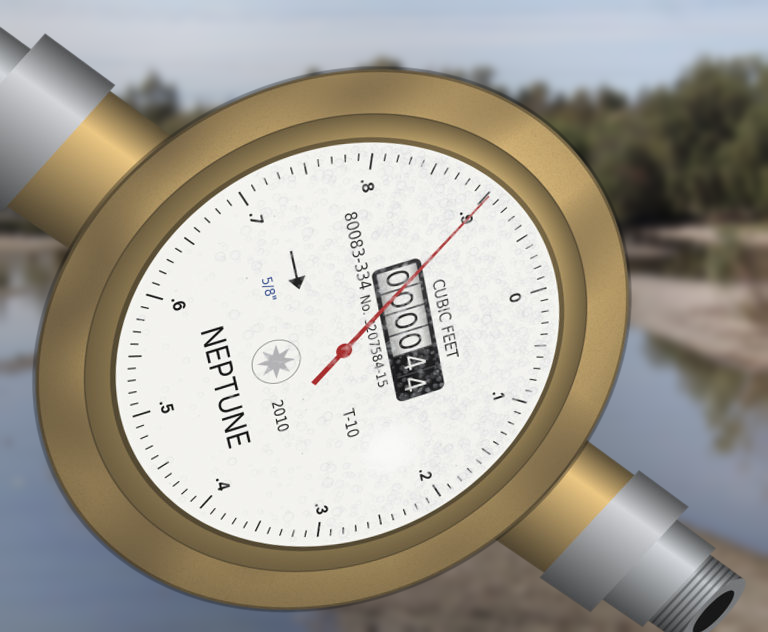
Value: value=43.90 unit=ft³
